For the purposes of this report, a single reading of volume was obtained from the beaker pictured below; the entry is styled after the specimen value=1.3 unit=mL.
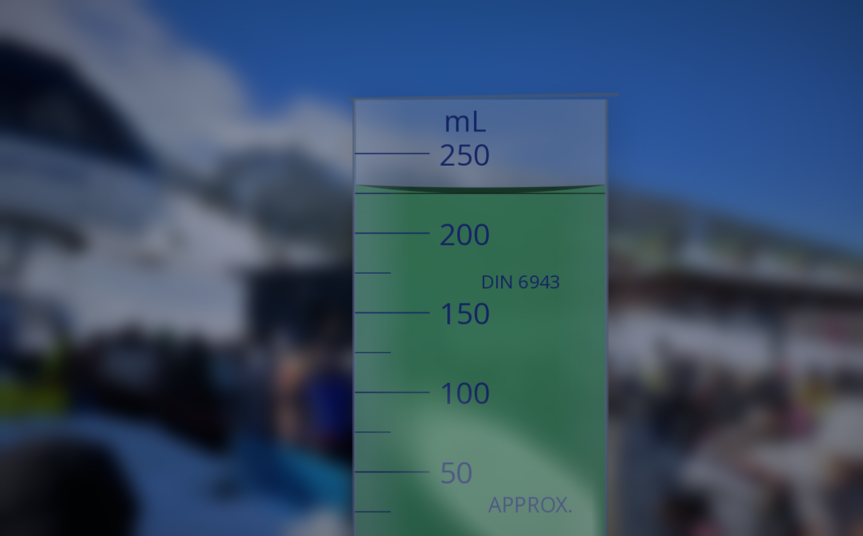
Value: value=225 unit=mL
